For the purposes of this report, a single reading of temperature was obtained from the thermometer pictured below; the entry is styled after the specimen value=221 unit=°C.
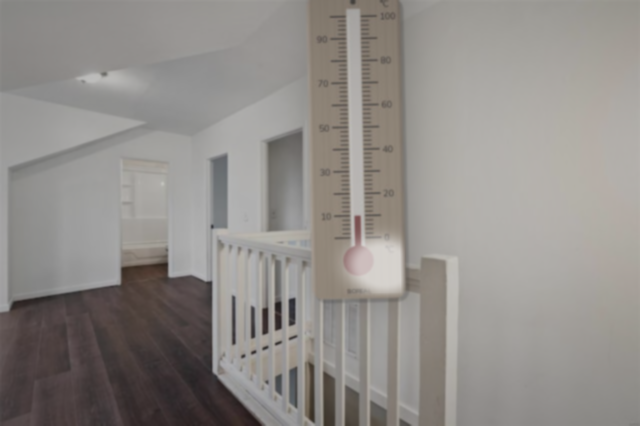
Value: value=10 unit=°C
